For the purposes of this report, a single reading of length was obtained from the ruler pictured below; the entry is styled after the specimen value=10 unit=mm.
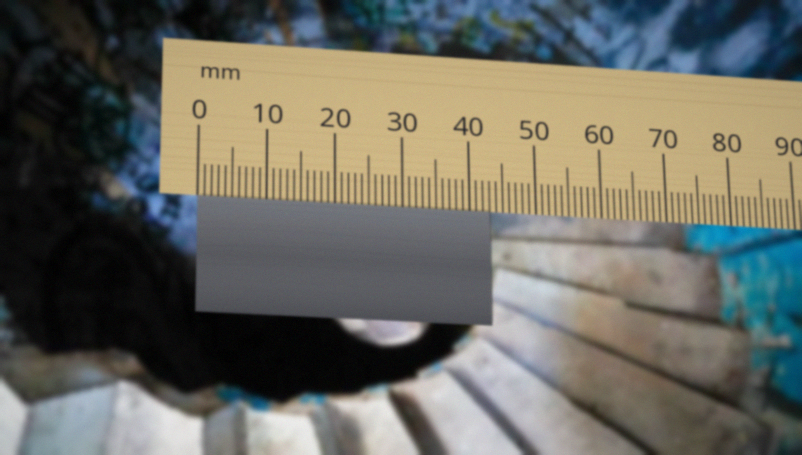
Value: value=43 unit=mm
